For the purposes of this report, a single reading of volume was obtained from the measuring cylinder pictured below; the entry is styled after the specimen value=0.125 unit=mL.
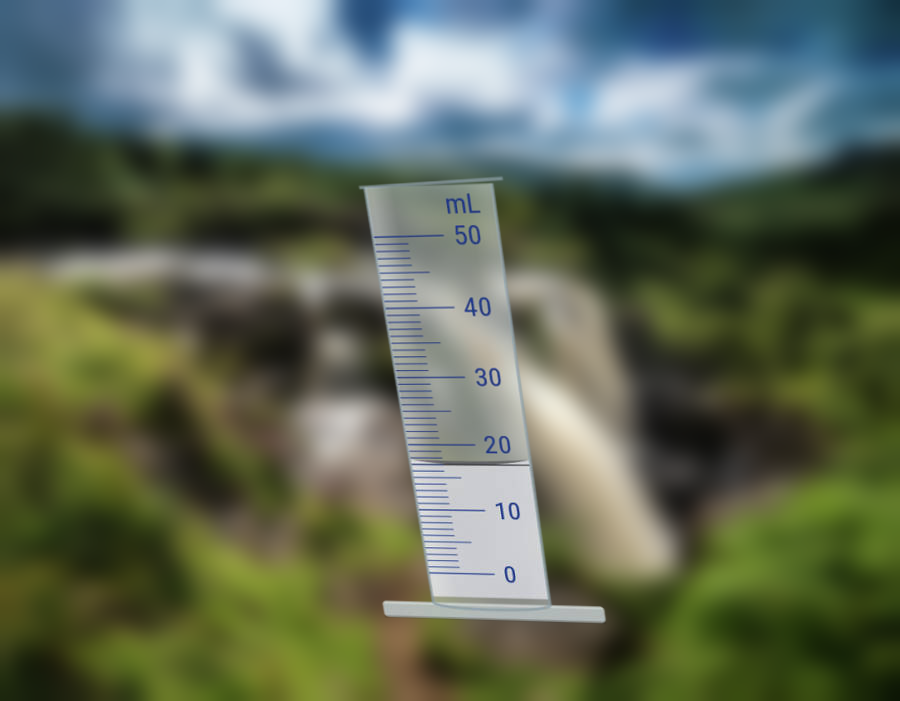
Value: value=17 unit=mL
